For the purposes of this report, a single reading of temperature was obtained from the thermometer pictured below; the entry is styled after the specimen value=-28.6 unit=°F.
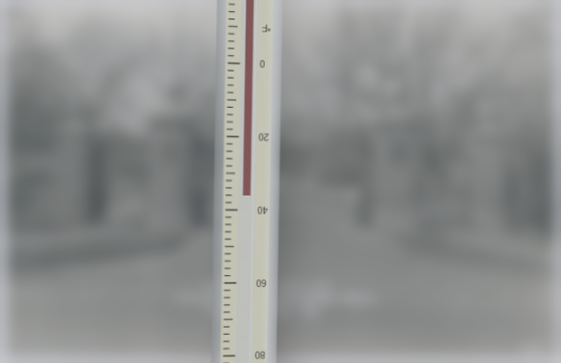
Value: value=36 unit=°F
